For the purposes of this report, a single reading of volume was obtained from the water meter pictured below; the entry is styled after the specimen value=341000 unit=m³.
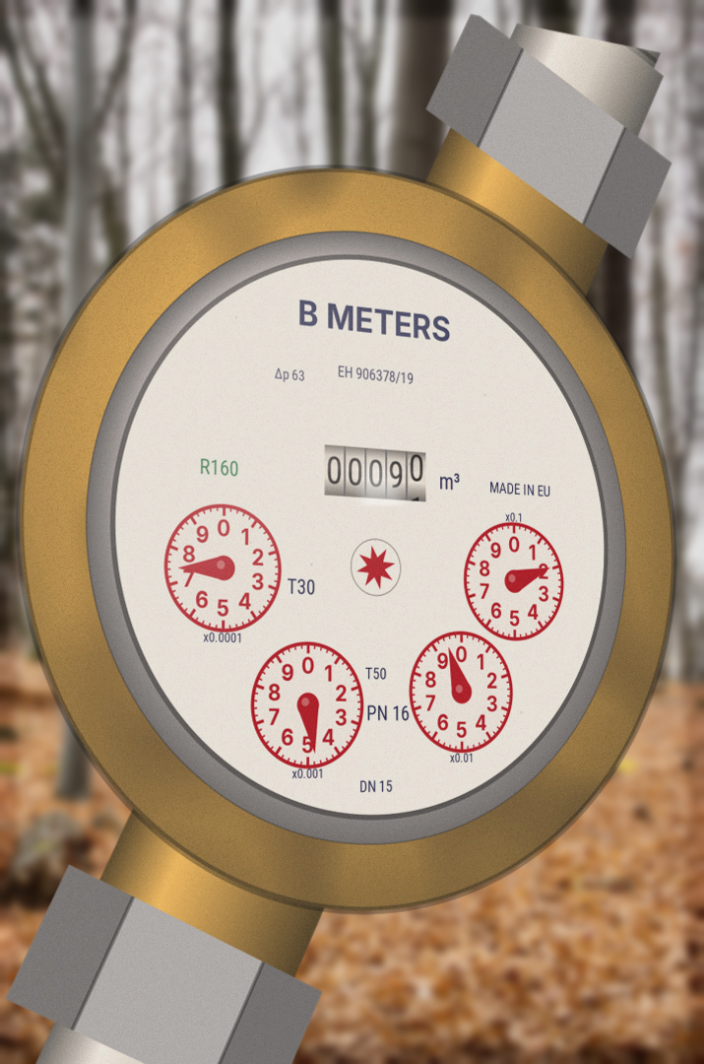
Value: value=90.1947 unit=m³
